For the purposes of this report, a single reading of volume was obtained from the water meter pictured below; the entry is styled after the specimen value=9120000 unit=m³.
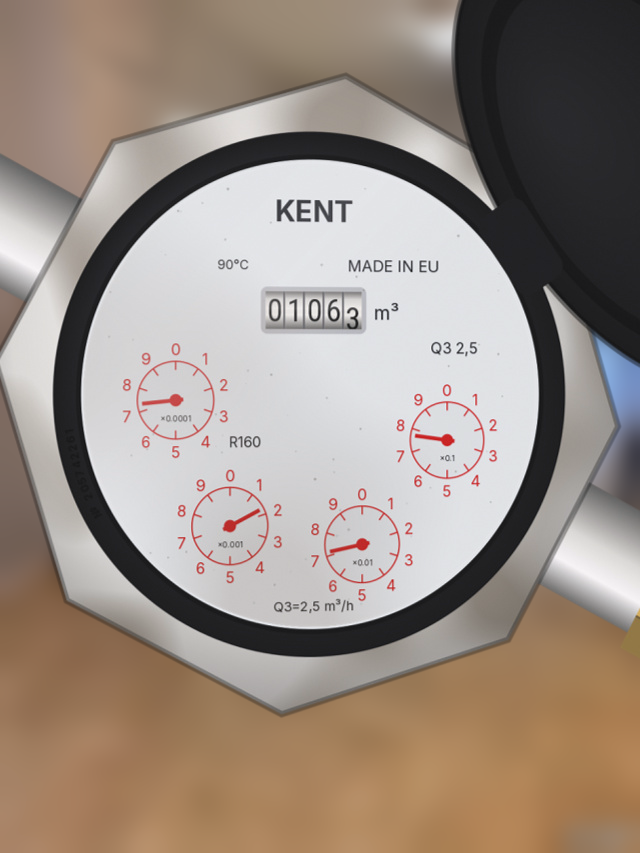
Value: value=1062.7717 unit=m³
